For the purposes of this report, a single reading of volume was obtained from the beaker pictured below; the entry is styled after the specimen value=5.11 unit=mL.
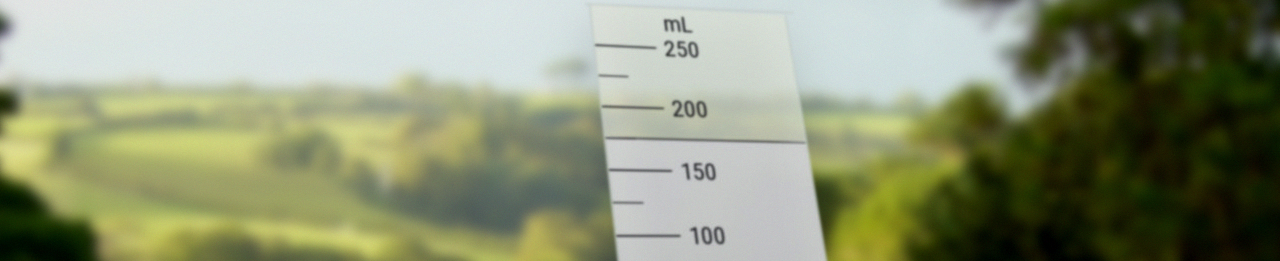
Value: value=175 unit=mL
